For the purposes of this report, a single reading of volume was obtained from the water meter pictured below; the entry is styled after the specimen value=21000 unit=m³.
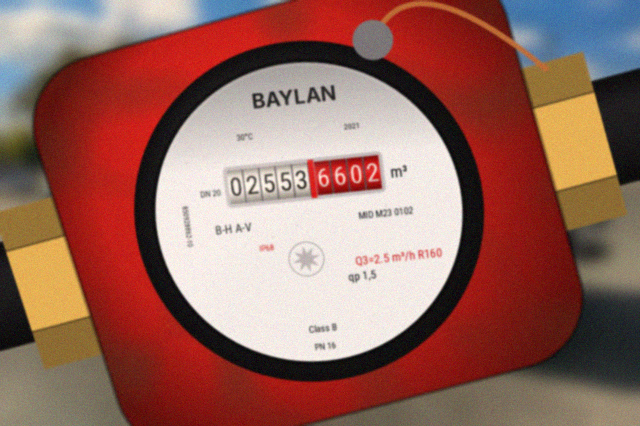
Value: value=2553.6602 unit=m³
